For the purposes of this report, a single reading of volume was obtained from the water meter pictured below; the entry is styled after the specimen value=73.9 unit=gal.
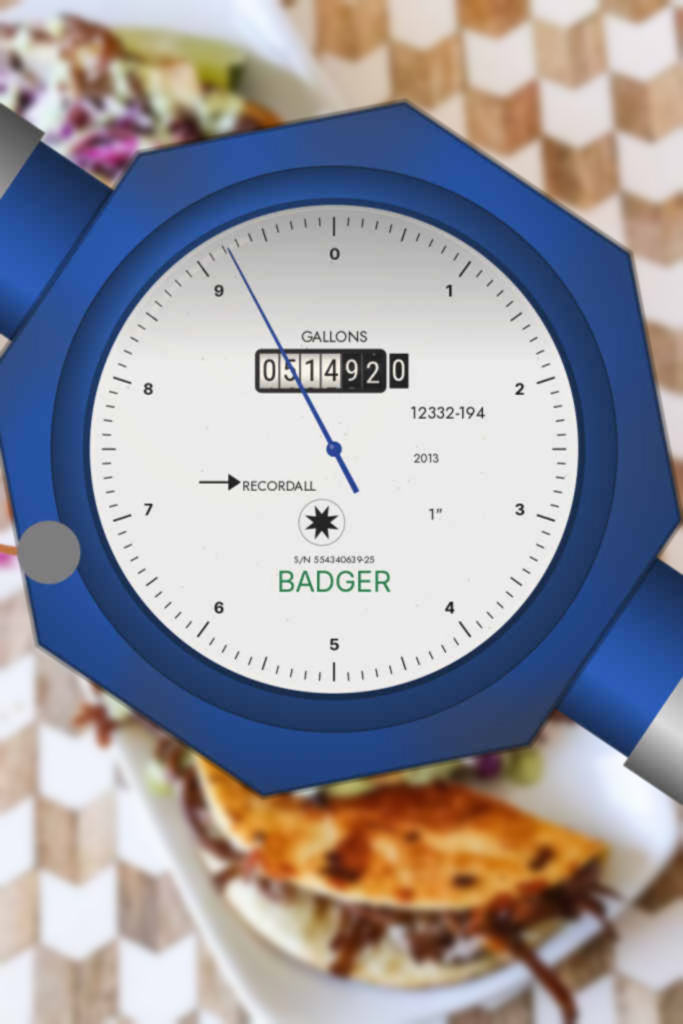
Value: value=514919.2 unit=gal
